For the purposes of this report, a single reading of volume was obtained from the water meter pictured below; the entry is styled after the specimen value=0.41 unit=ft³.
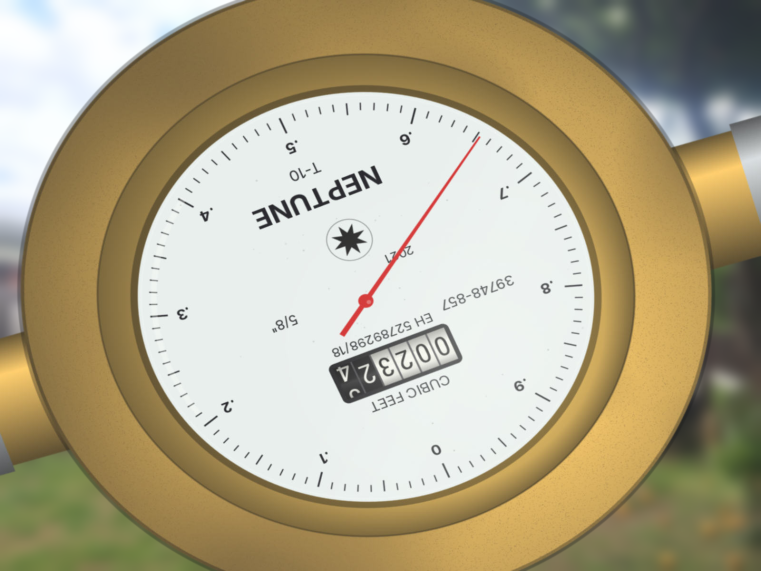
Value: value=2323.65 unit=ft³
